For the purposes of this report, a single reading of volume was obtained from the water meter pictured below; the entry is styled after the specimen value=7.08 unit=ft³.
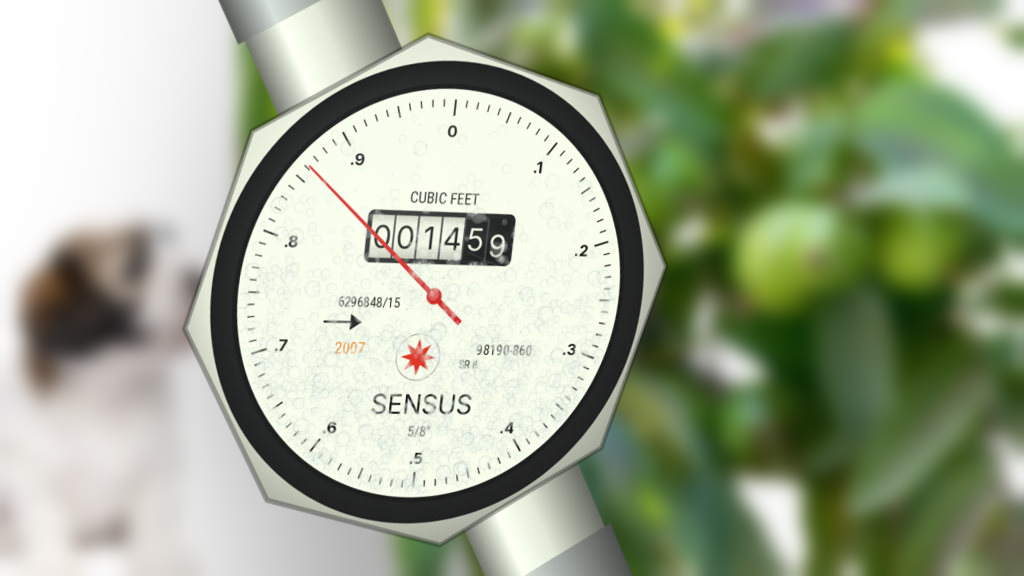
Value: value=1458.86 unit=ft³
